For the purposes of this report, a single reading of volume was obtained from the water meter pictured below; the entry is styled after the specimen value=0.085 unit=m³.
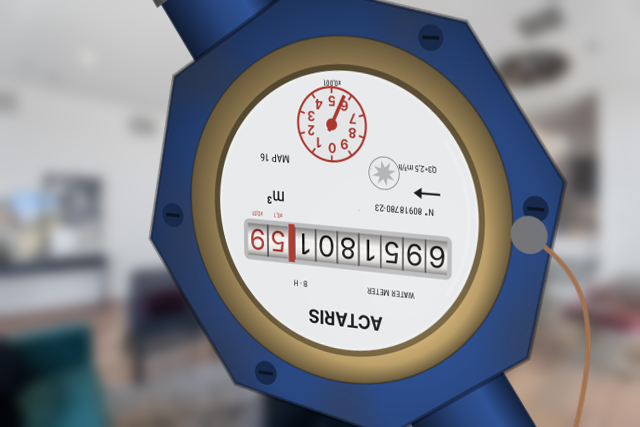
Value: value=6951801.595 unit=m³
